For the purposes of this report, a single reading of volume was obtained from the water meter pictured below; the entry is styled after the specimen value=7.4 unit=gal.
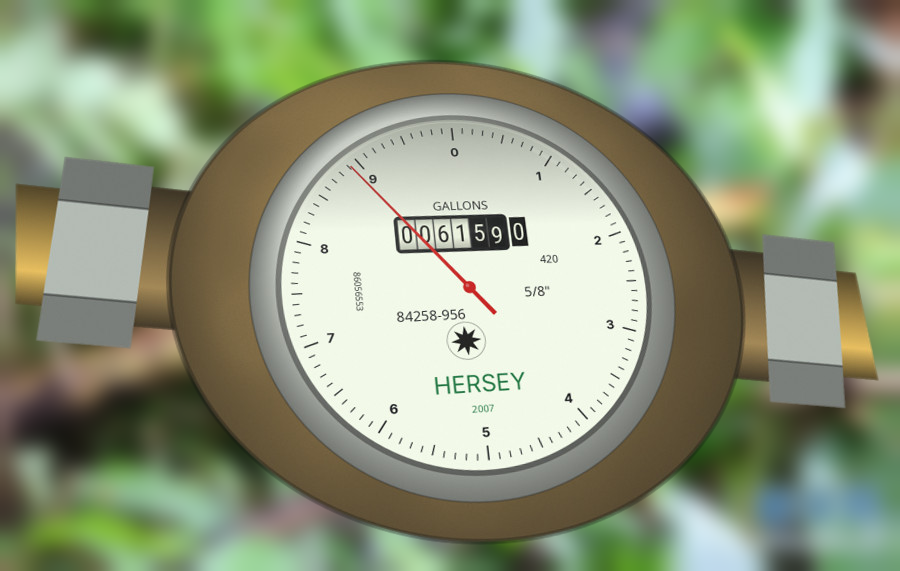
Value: value=61588.9 unit=gal
